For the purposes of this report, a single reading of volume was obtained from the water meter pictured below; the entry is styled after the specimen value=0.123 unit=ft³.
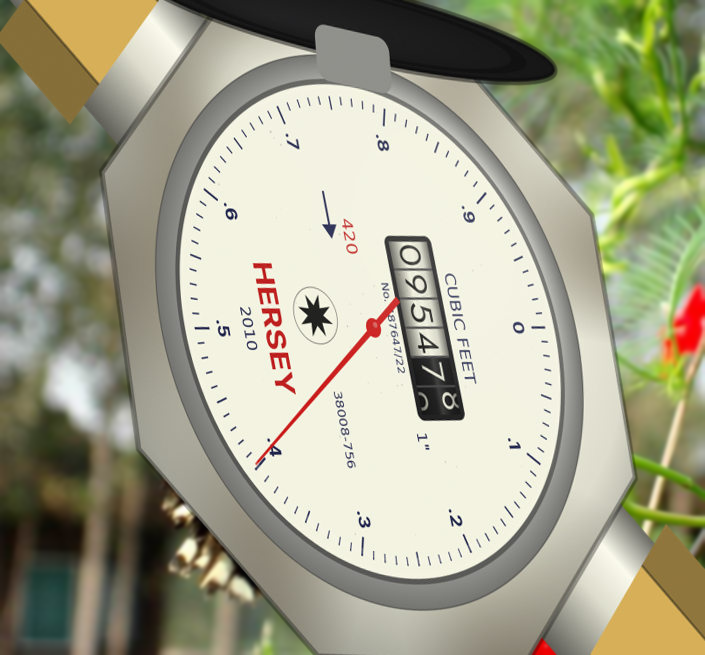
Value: value=95478.40 unit=ft³
